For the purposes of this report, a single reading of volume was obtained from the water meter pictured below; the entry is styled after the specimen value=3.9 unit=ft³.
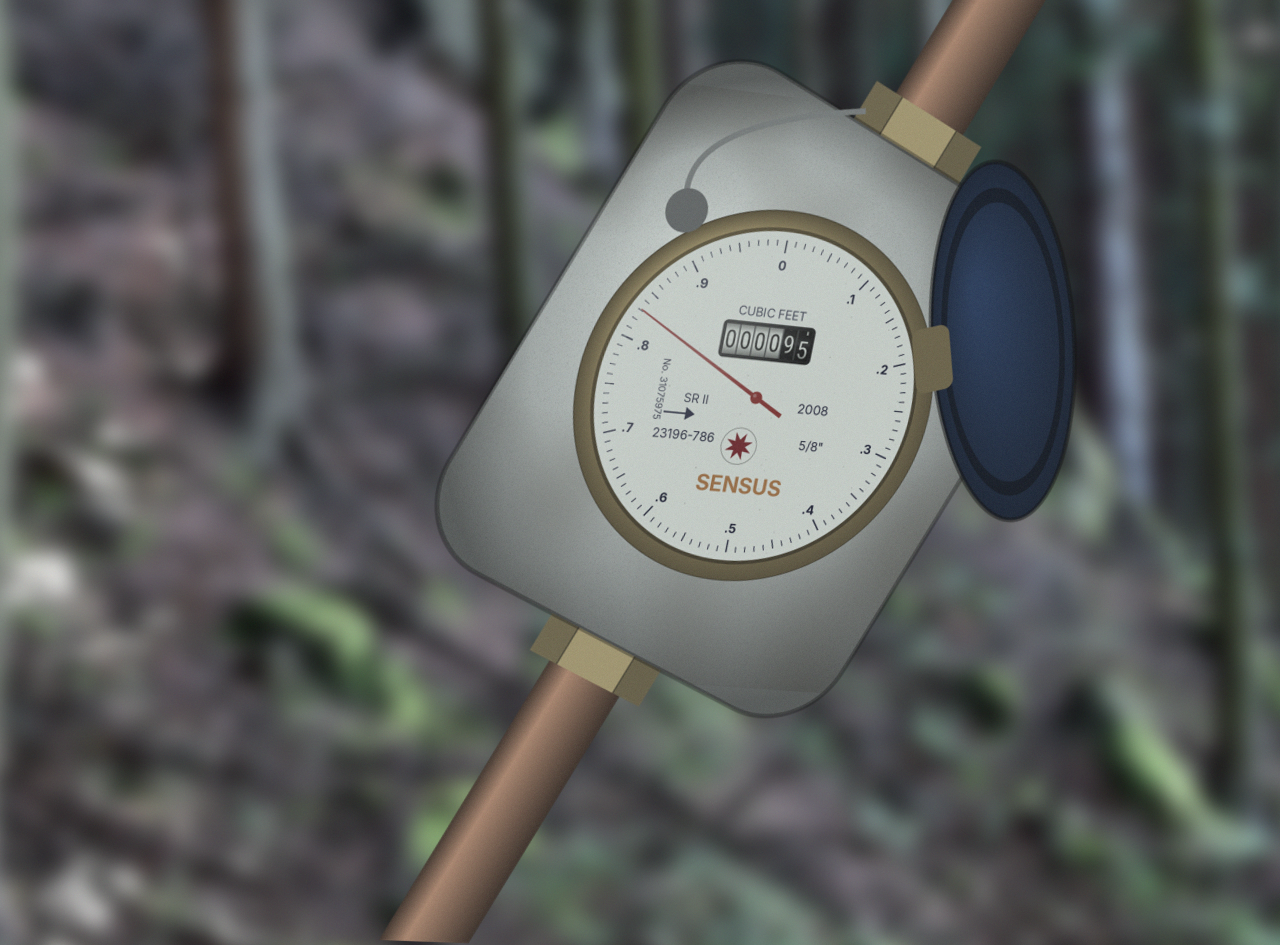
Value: value=94.83 unit=ft³
